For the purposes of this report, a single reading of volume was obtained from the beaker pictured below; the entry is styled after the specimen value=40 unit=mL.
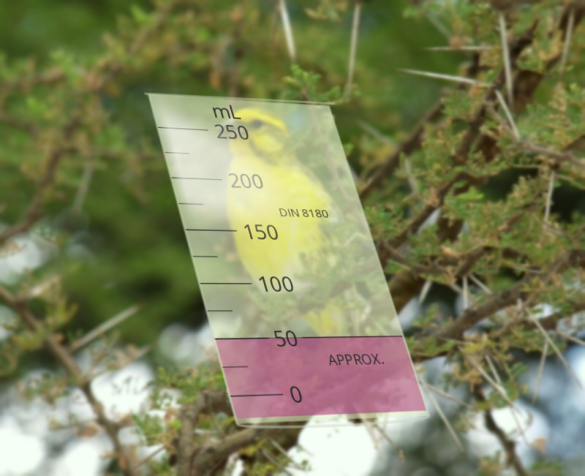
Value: value=50 unit=mL
